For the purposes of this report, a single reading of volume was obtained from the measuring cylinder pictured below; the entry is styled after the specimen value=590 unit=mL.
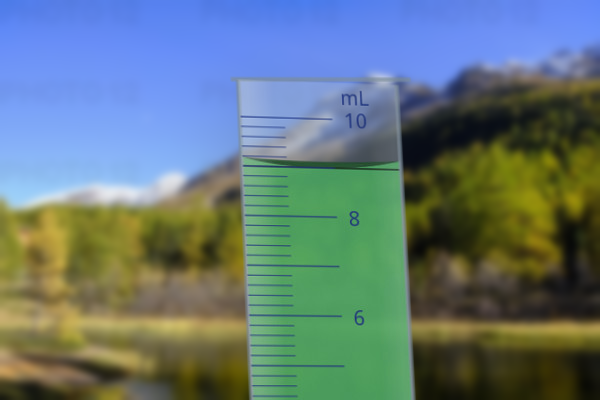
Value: value=9 unit=mL
